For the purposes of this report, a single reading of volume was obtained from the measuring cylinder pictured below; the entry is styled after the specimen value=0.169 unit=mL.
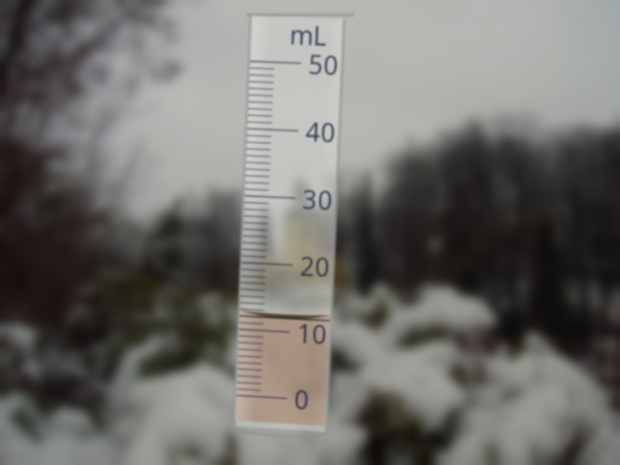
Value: value=12 unit=mL
